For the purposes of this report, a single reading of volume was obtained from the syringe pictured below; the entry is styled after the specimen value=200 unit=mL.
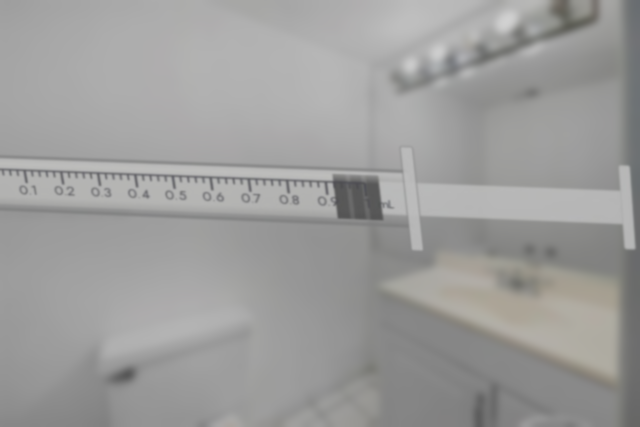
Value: value=0.92 unit=mL
